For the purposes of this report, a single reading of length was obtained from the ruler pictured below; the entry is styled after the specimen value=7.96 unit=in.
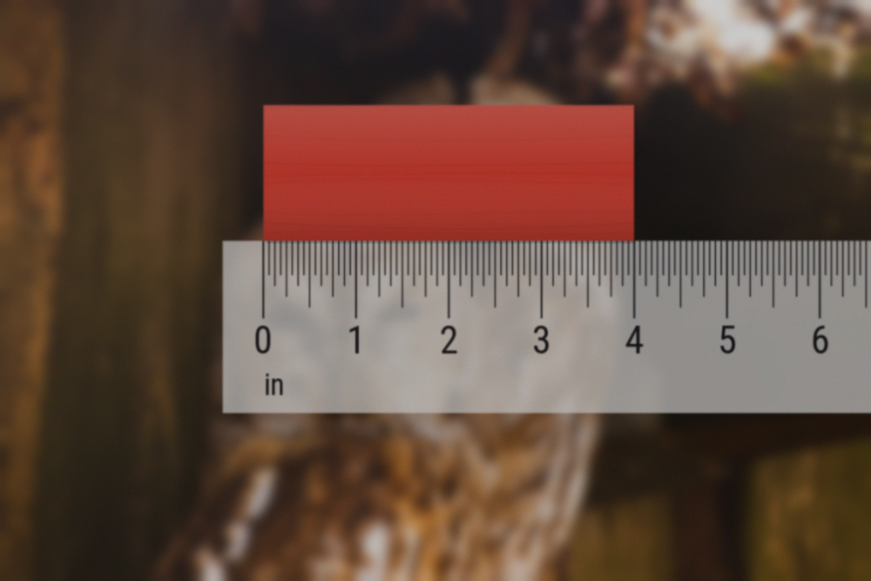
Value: value=4 unit=in
